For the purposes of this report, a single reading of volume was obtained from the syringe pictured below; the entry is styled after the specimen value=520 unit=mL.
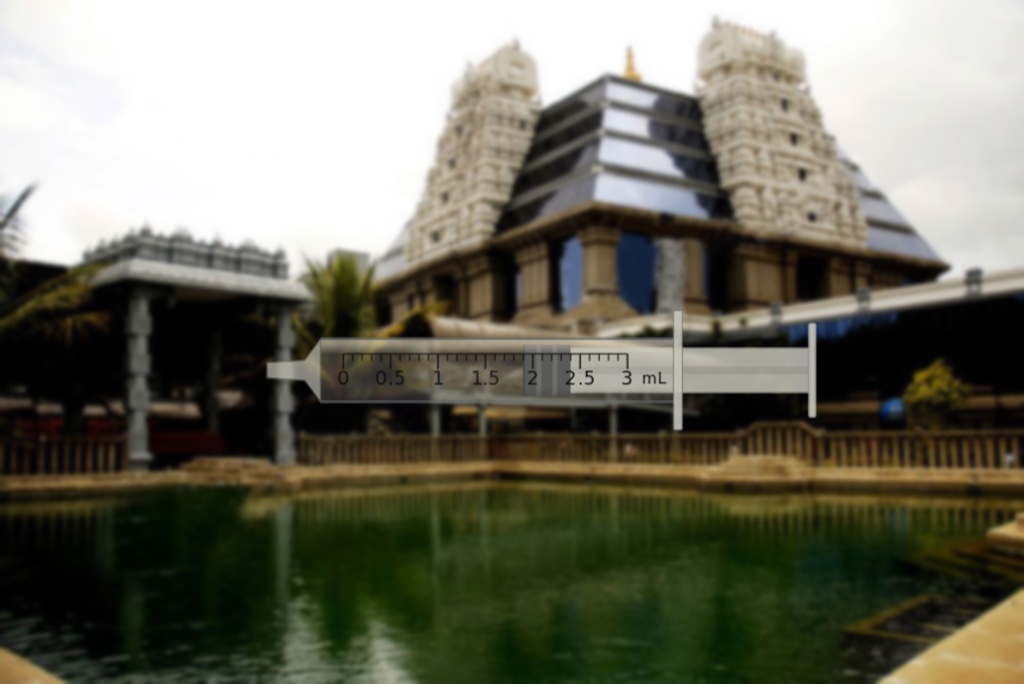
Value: value=1.9 unit=mL
